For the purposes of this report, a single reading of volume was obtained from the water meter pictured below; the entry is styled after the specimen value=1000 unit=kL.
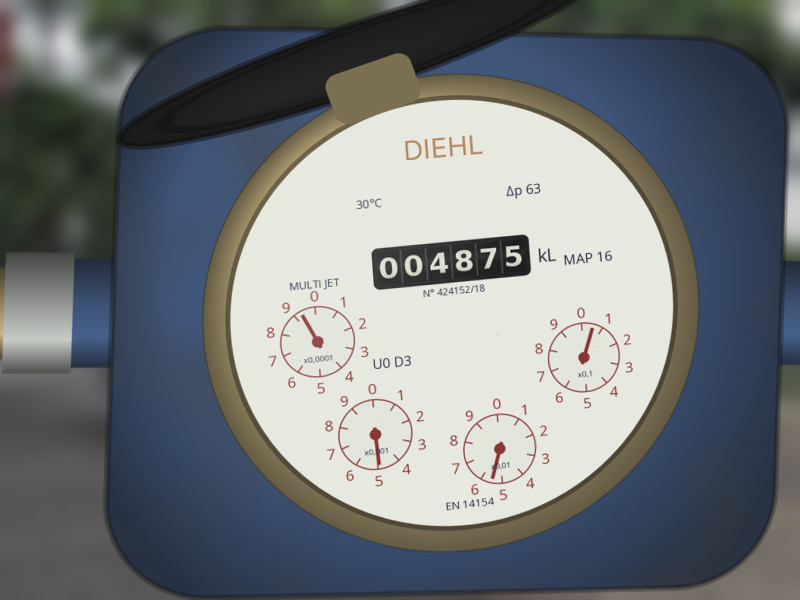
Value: value=4875.0549 unit=kL
